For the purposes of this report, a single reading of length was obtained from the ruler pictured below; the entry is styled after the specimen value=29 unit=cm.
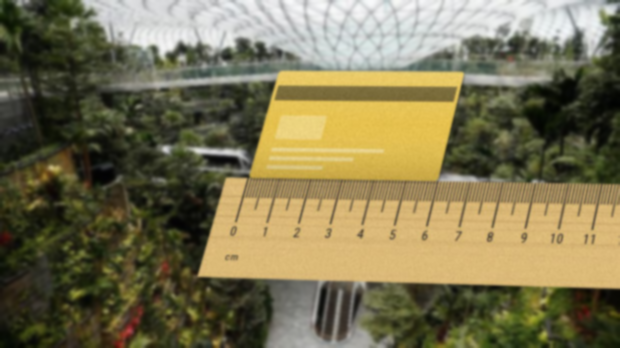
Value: value=6 unit=cm
